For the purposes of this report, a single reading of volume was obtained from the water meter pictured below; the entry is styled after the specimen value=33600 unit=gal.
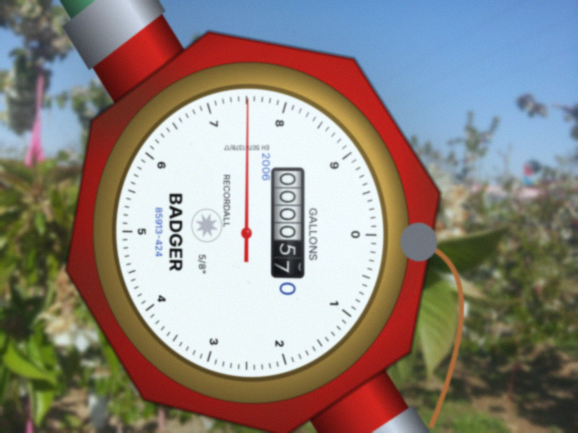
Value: value=567.5 unit=gal
